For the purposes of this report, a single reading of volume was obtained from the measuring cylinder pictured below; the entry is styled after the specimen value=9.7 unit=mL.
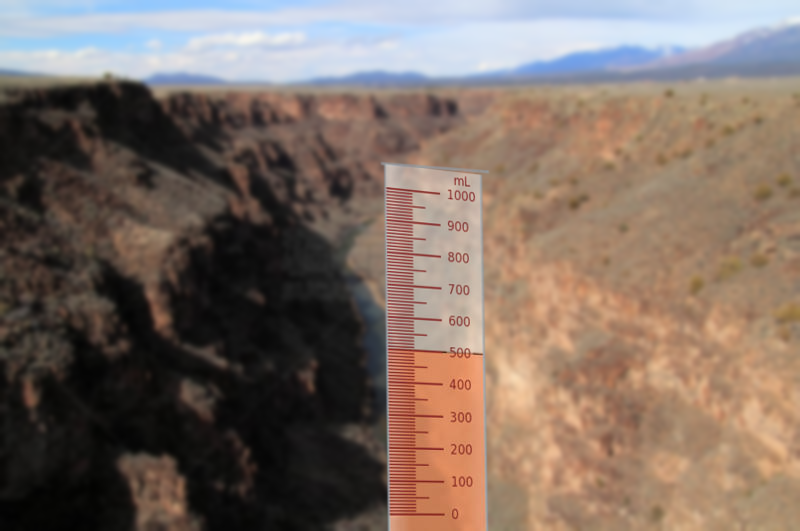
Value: value=500 unit=mL
